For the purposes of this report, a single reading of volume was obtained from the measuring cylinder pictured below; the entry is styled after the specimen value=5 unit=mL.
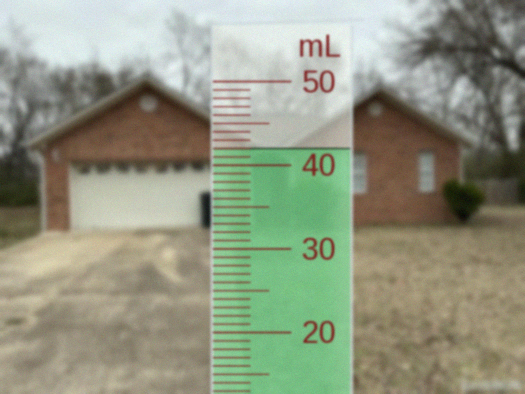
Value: value=42 unit=mL
